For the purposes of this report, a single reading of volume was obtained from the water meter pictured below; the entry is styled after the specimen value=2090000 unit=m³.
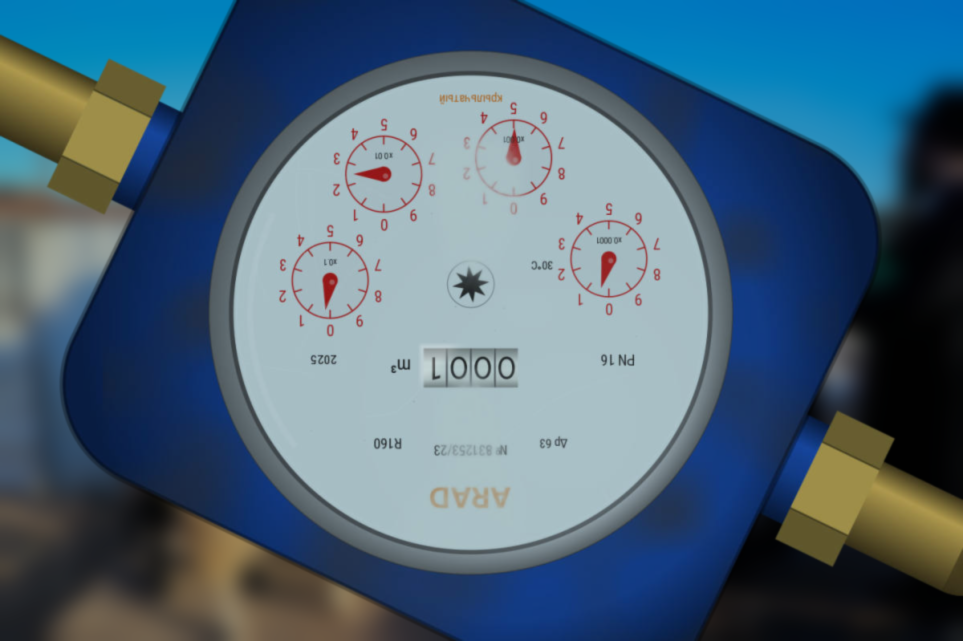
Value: value=1.0250 unit=m³
